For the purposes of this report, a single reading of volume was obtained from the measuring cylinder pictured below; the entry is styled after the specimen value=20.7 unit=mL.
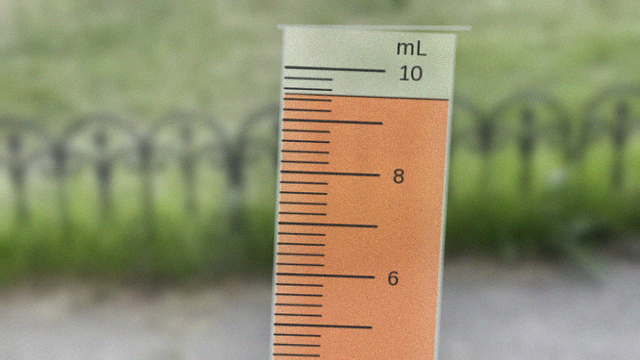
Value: value=9.5 unit=mL
